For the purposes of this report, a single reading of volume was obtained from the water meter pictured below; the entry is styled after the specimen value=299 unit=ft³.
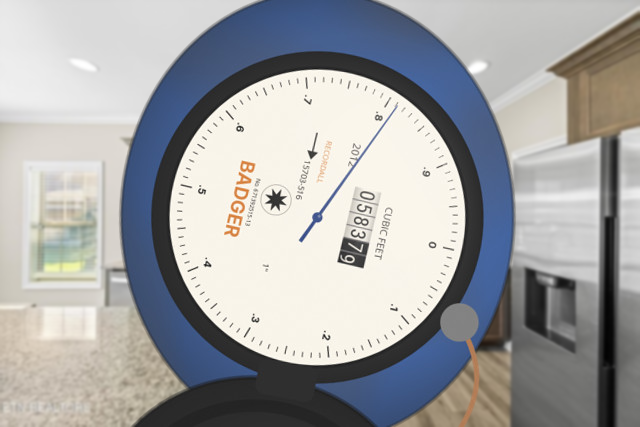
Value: value=58378.81 unit=ft³
